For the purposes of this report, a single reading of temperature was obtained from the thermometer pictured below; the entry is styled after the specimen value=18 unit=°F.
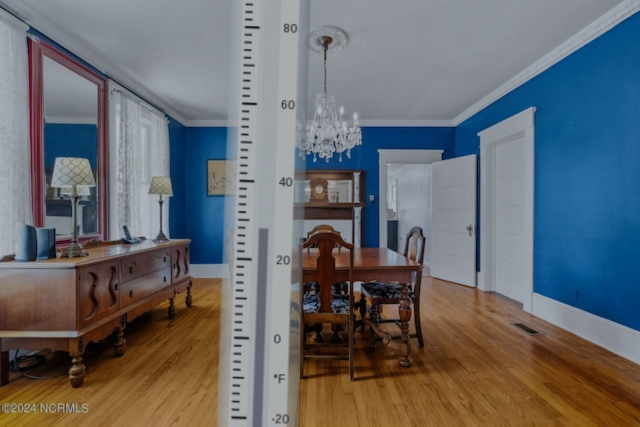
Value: value=28 unit=°F
